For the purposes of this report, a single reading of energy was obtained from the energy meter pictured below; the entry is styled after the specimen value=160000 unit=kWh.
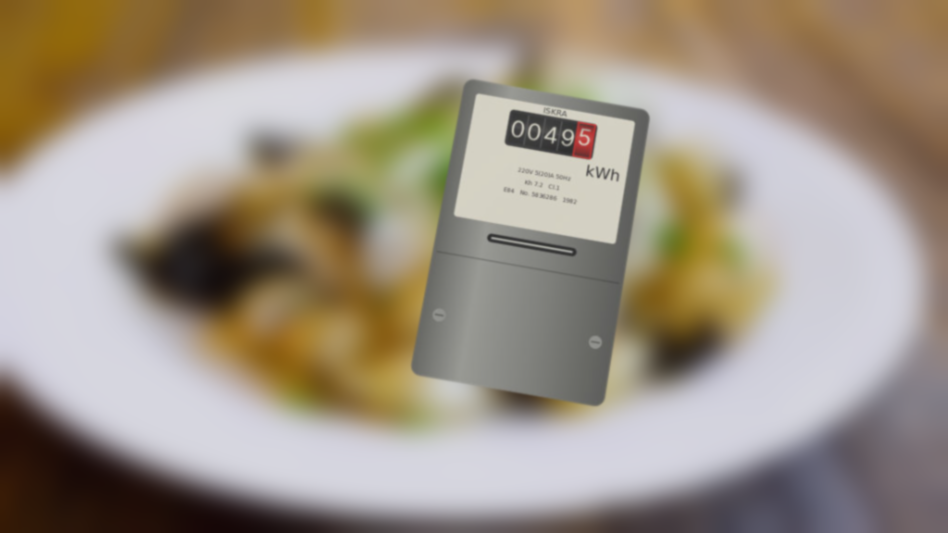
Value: value=49.5 unit=kWh
